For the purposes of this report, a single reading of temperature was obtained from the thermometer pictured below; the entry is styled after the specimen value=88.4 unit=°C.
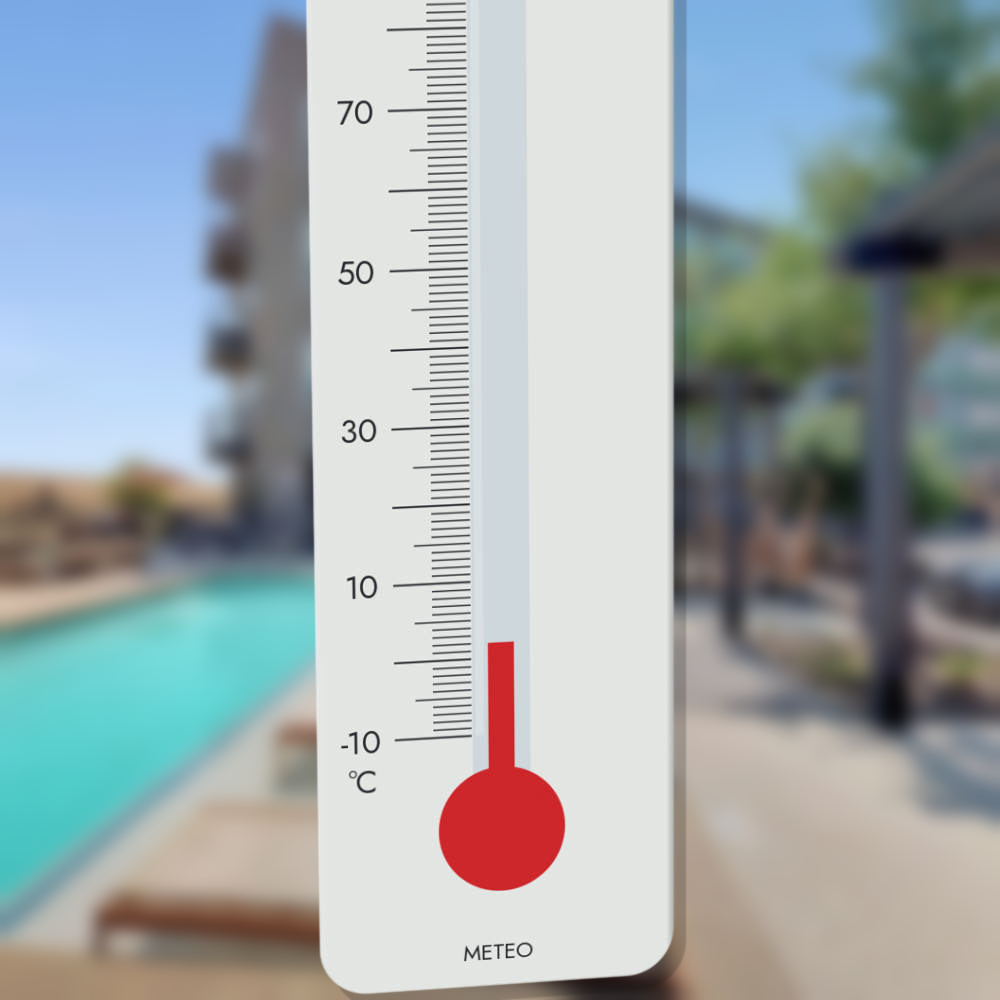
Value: value=2 unit=°C
